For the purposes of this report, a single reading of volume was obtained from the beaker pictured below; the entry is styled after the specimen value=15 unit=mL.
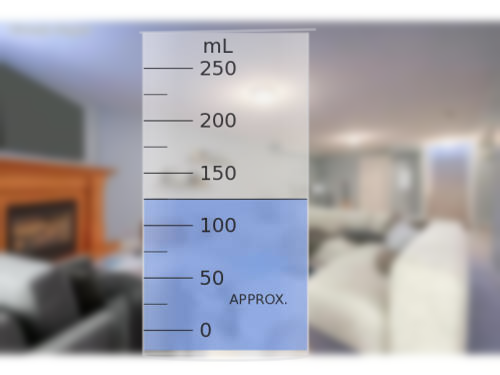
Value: value=125 unit=mL
